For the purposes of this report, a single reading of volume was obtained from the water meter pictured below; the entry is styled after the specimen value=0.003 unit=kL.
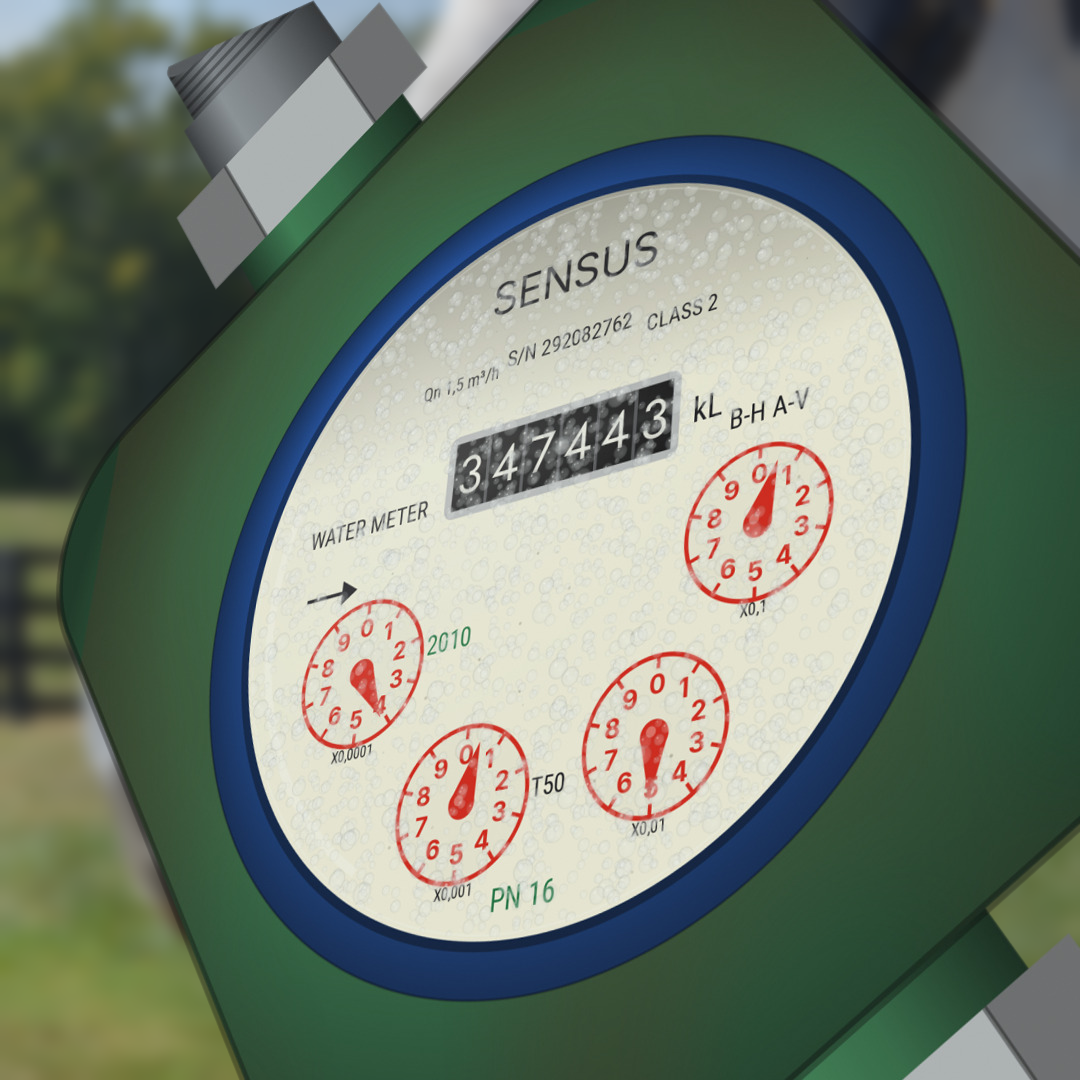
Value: value=347443.0504 unit=kL
